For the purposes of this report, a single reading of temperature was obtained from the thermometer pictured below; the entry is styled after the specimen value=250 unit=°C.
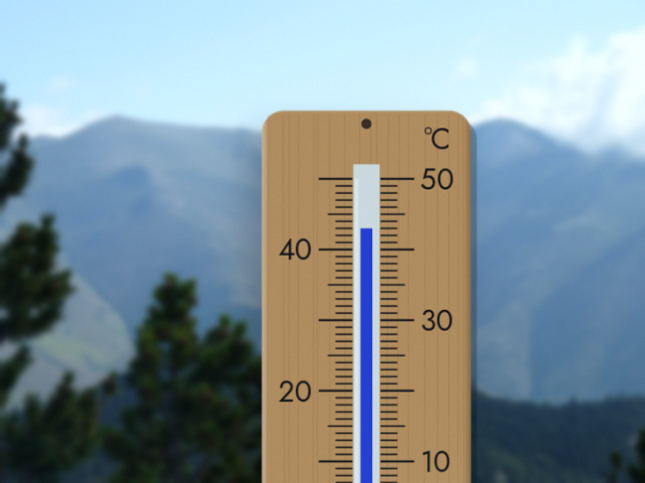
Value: value=43 unit=°C
